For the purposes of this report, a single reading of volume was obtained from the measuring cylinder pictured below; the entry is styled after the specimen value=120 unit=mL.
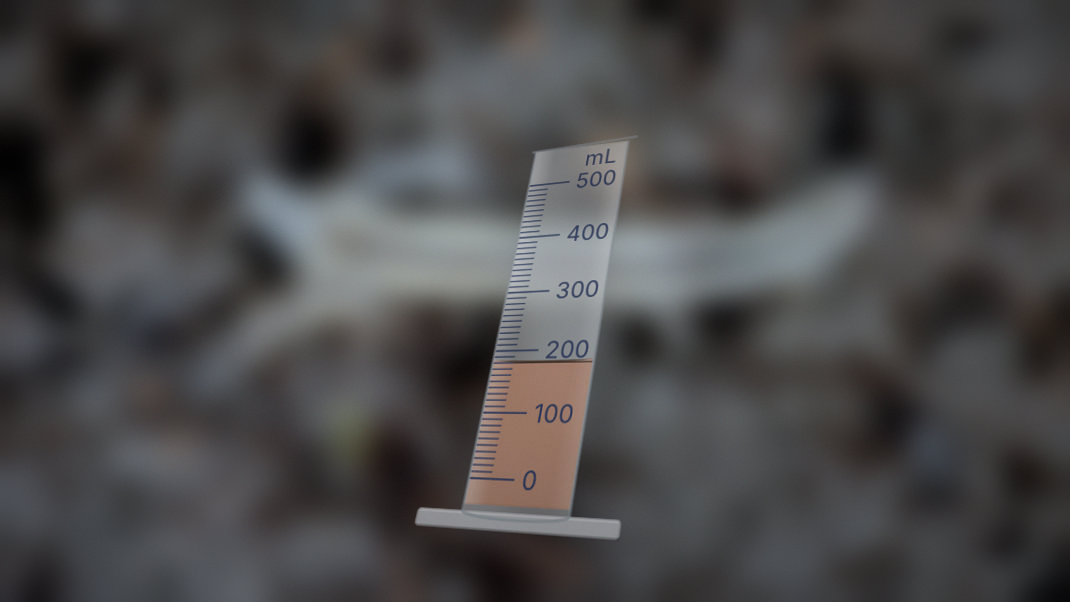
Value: value=180 unit=mL
